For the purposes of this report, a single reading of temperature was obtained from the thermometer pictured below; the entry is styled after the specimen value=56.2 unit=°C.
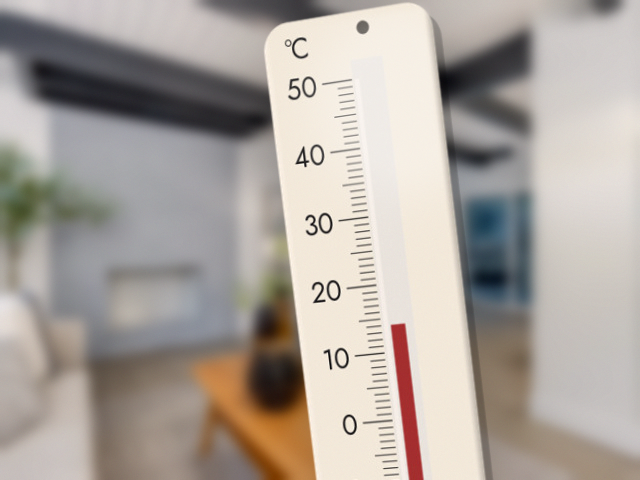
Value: value=14 unit=°C
